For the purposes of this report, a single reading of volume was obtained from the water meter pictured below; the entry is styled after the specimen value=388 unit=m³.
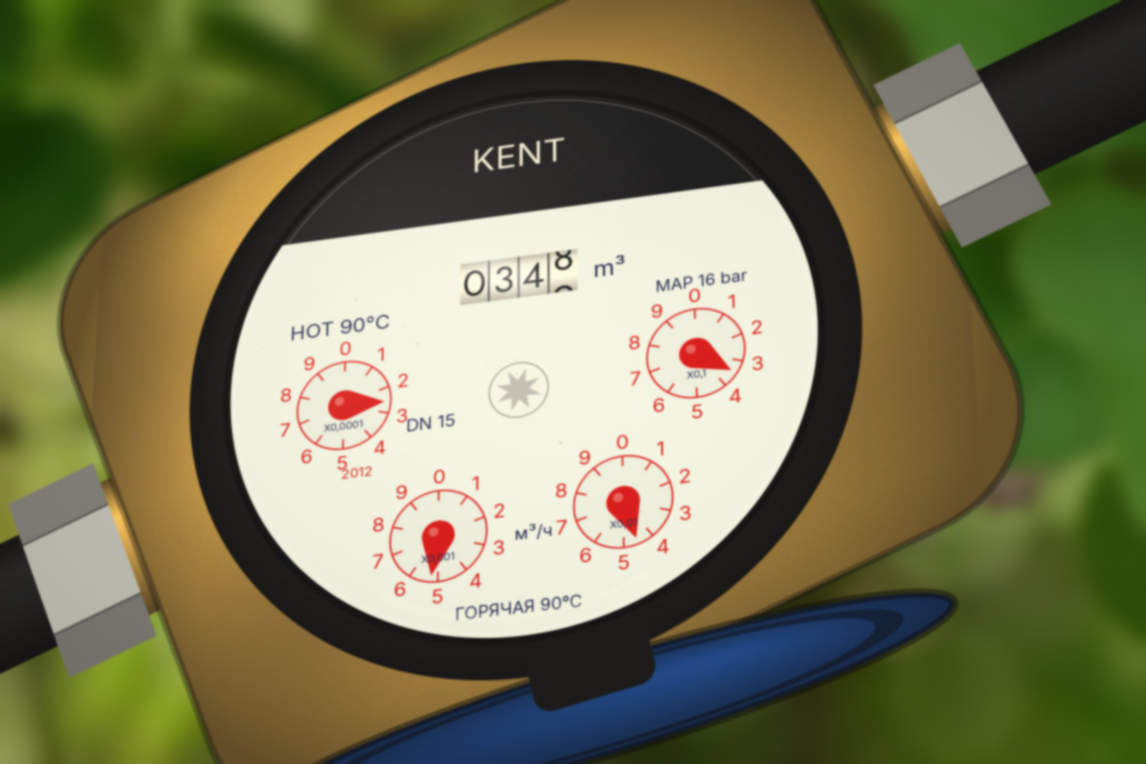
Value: value=348.3452 unit=m³
